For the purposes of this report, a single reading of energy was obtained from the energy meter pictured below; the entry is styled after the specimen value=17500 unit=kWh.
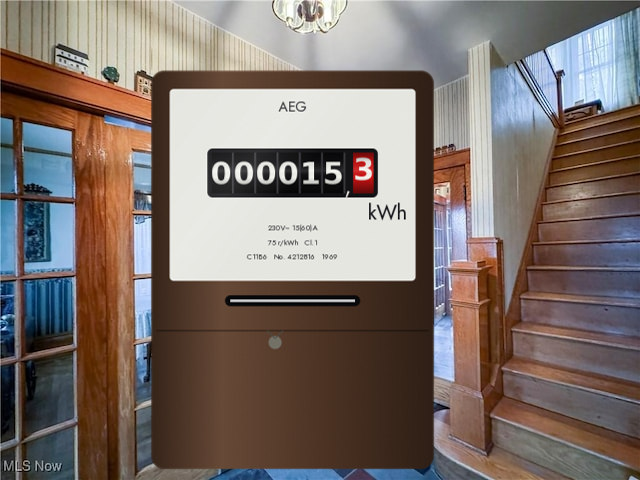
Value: value=15.3 unit=kWh
